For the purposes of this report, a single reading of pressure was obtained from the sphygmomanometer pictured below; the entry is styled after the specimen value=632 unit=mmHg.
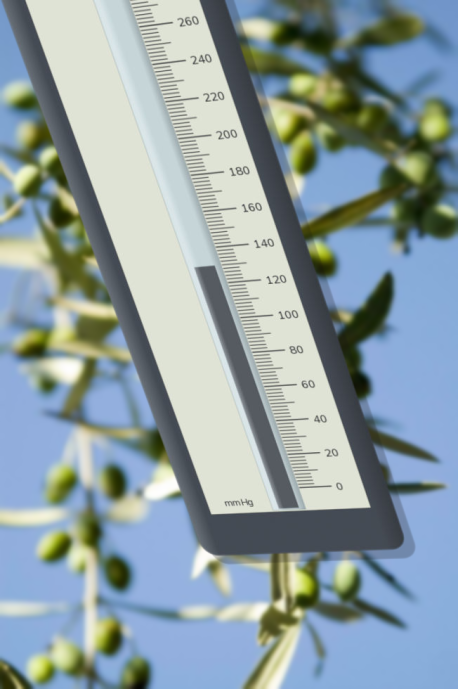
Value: value=130 unit=mmHg
